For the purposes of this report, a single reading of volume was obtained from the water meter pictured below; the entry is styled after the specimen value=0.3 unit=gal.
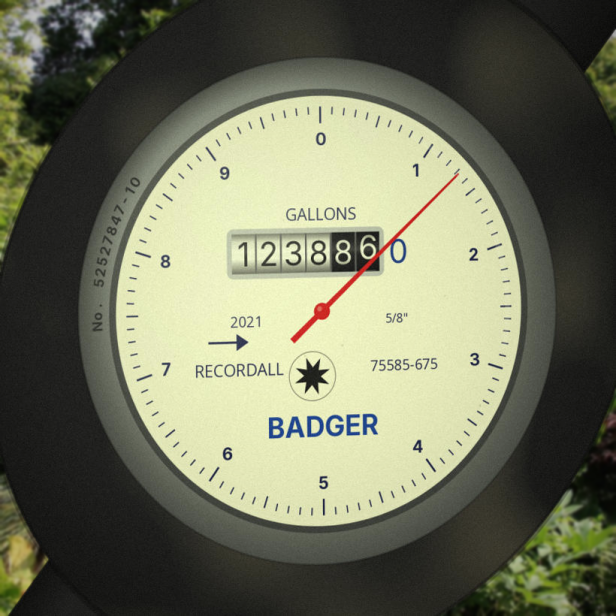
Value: value=1238861.3 unit=gal
